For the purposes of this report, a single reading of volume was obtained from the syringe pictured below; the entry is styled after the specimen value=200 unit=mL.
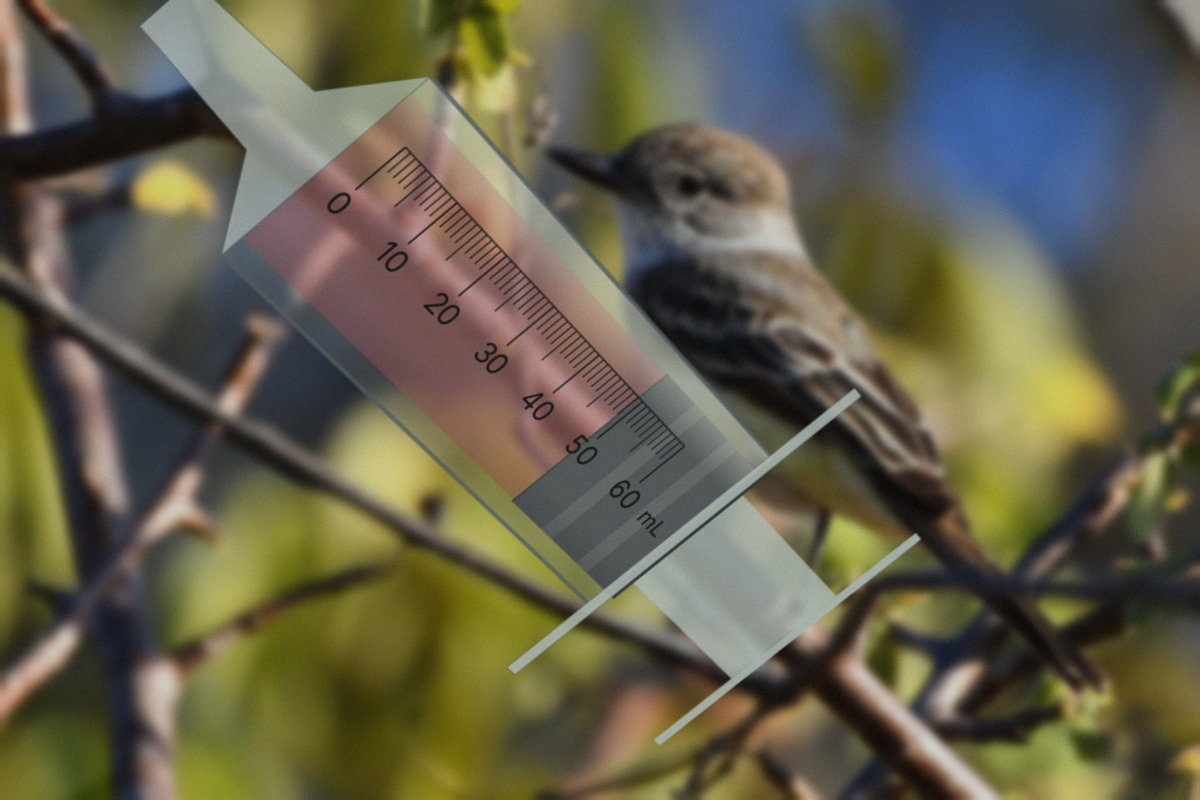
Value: value=49 unit=mL
